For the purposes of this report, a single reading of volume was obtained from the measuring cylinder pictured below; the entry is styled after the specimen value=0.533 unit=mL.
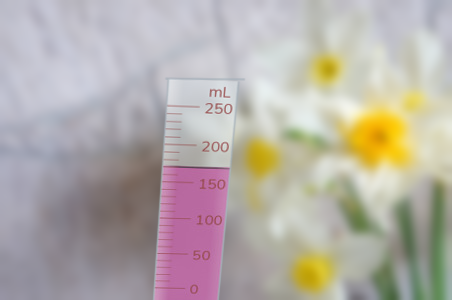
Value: value=170 unit=mL
